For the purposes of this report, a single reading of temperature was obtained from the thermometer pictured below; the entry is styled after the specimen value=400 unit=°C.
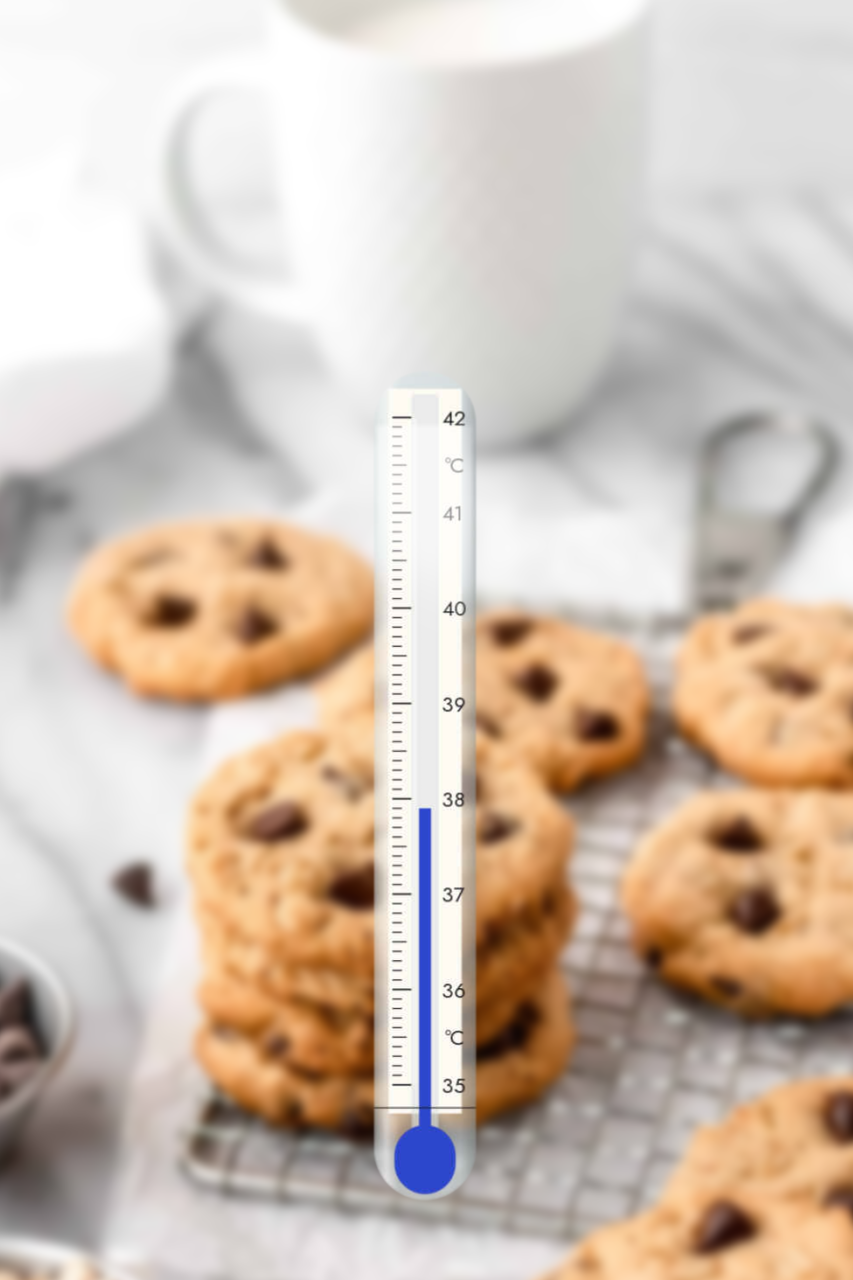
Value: value=37.9 unit=°C
